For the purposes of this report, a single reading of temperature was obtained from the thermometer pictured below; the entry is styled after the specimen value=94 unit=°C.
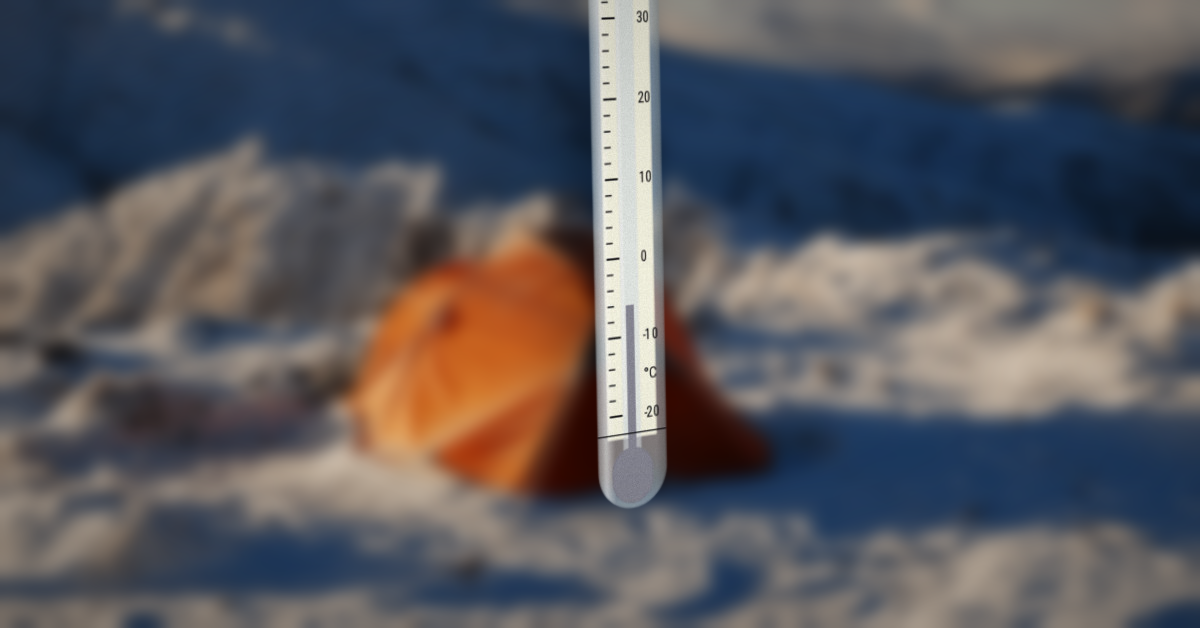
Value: value=-6 unit=°C
